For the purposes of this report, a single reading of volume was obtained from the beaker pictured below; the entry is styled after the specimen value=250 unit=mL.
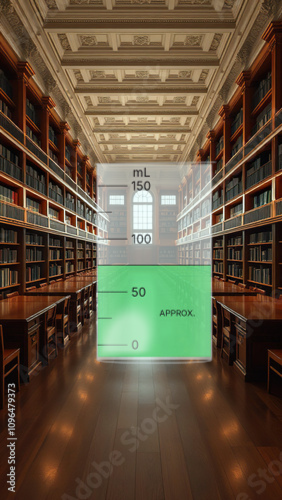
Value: value=75 unit=mL
